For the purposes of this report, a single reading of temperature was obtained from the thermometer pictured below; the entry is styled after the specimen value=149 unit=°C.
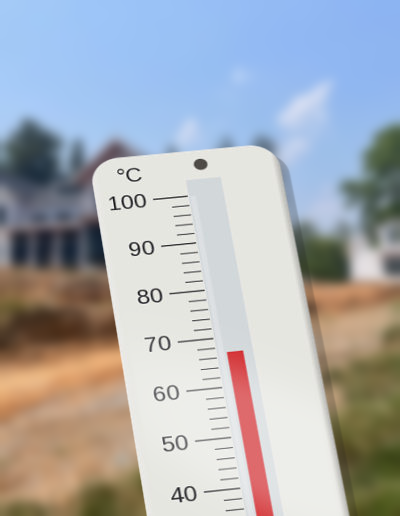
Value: value=67 unit=°C
